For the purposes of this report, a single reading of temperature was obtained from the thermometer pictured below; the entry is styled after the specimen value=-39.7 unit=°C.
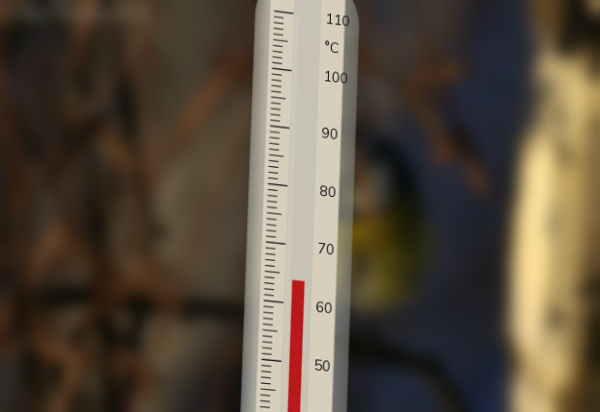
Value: value=64 unit=°C
